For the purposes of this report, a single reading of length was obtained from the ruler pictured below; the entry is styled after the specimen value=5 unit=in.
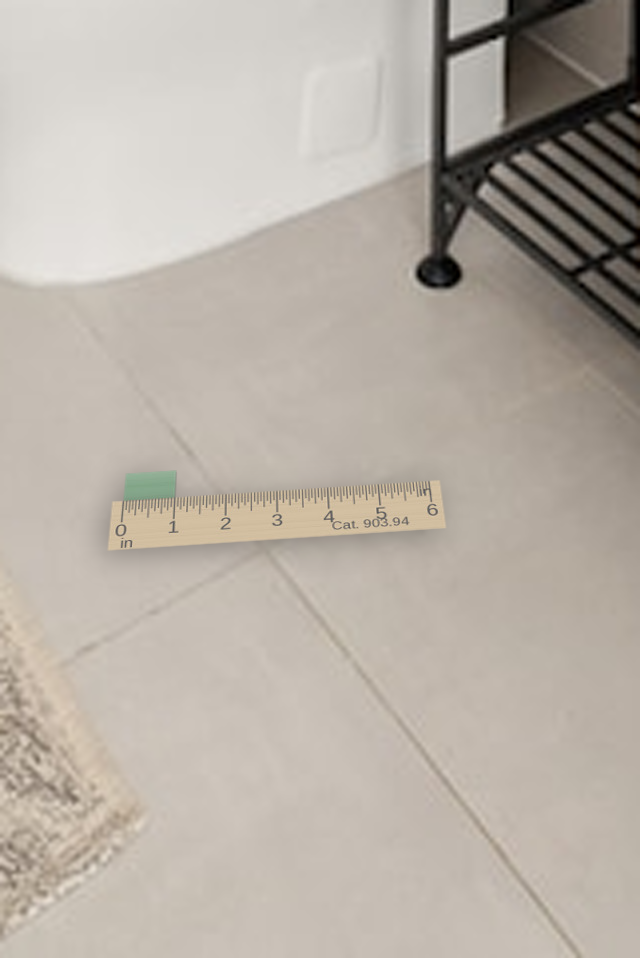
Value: value=1 unit=in
